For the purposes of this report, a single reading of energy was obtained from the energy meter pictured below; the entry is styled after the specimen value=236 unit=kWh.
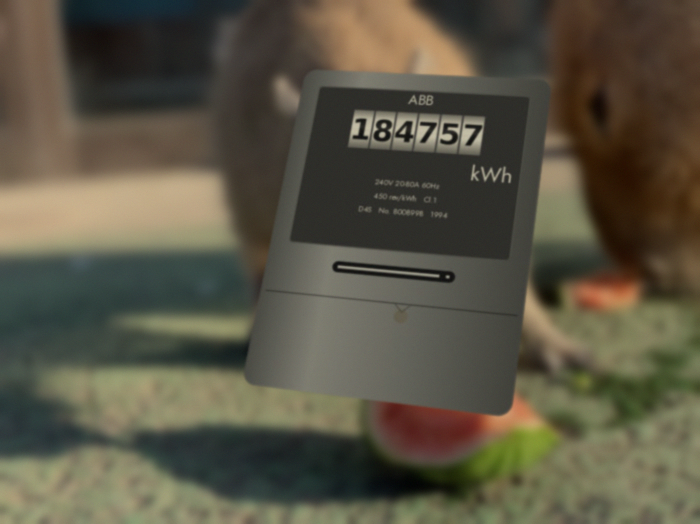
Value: value=184757 unit=kWh
